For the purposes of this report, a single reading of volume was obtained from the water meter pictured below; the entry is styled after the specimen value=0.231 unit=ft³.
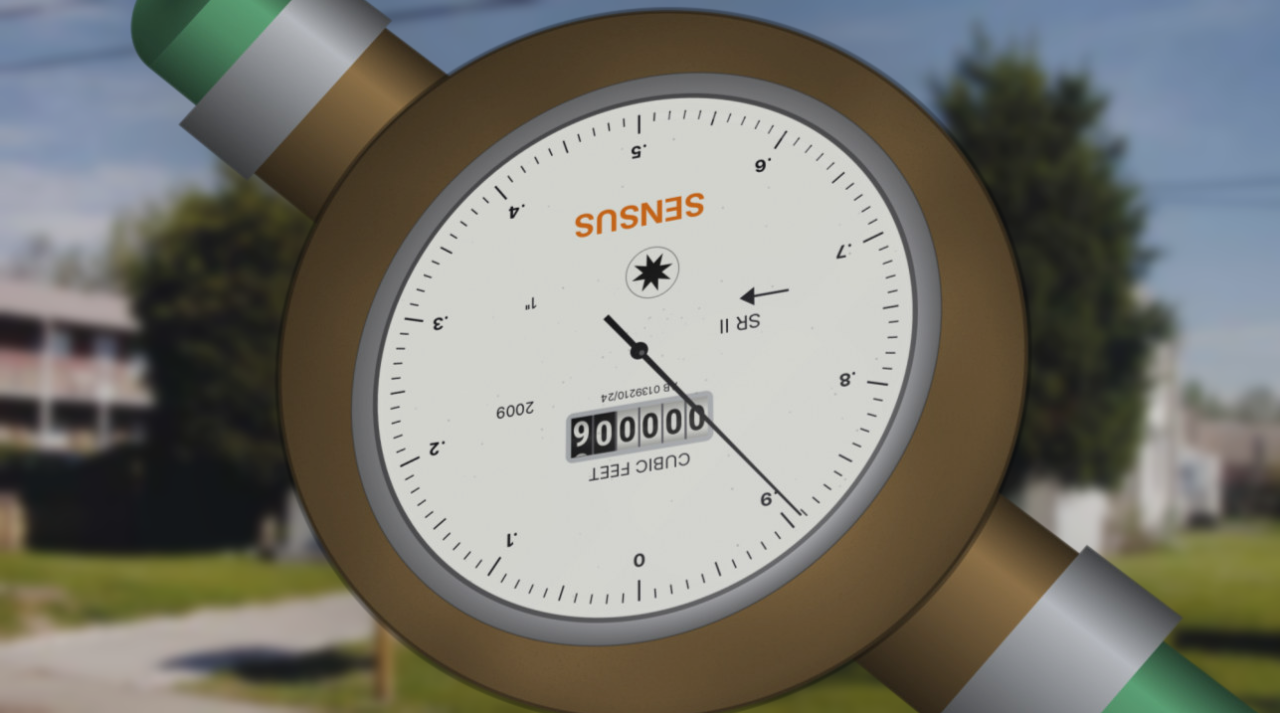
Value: value=5.89 unit=ft³
